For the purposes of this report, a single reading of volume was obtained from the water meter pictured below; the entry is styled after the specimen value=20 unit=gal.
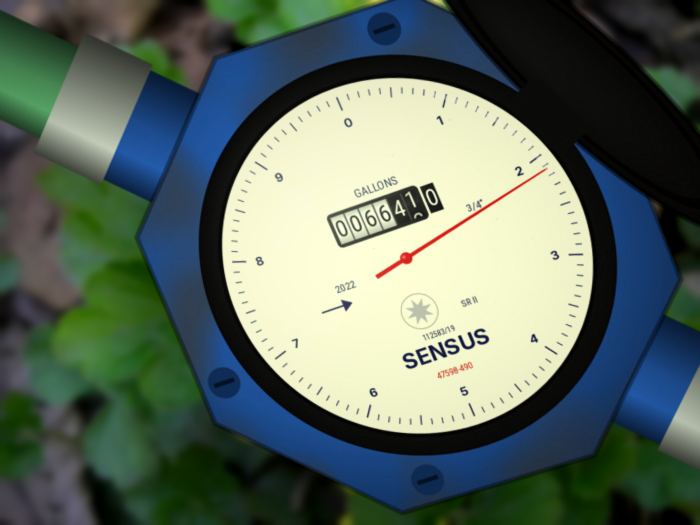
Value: value=66412.1 unit=gal
